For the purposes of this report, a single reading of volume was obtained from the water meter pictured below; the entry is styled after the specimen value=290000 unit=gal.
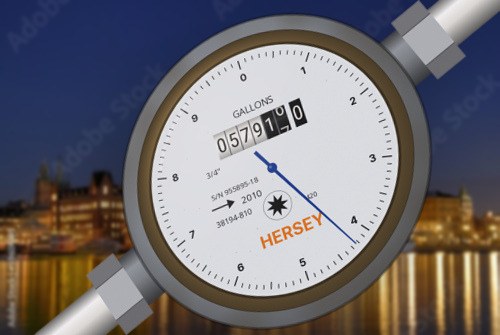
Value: value=579164.2 unit=gal
